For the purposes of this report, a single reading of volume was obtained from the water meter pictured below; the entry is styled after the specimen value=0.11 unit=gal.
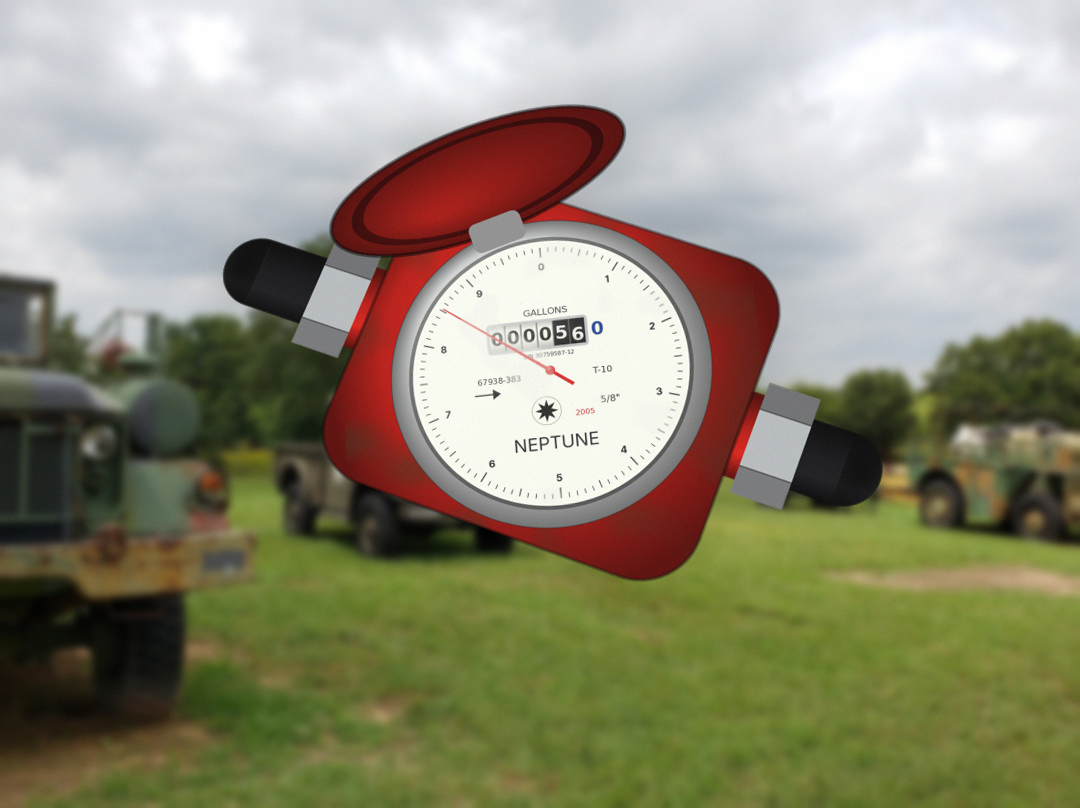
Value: value=558.5 unit=gal
